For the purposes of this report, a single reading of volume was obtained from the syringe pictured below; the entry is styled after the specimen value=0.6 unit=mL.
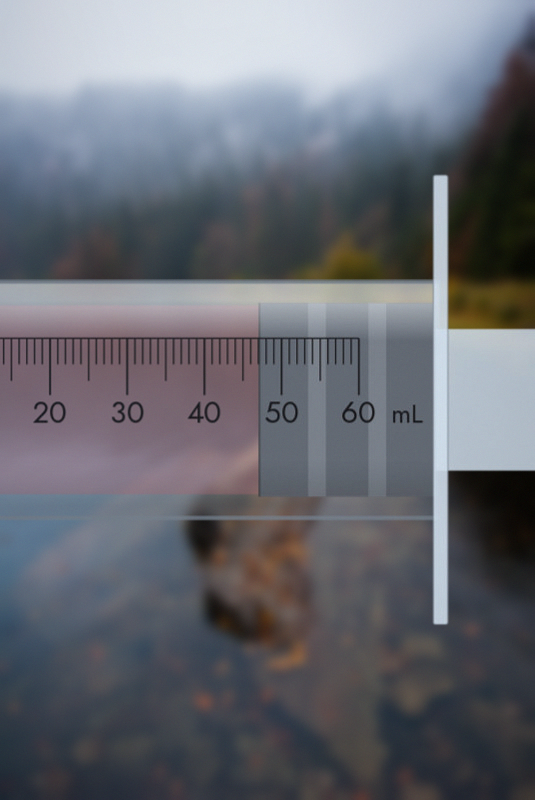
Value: value=47 unit=mL
